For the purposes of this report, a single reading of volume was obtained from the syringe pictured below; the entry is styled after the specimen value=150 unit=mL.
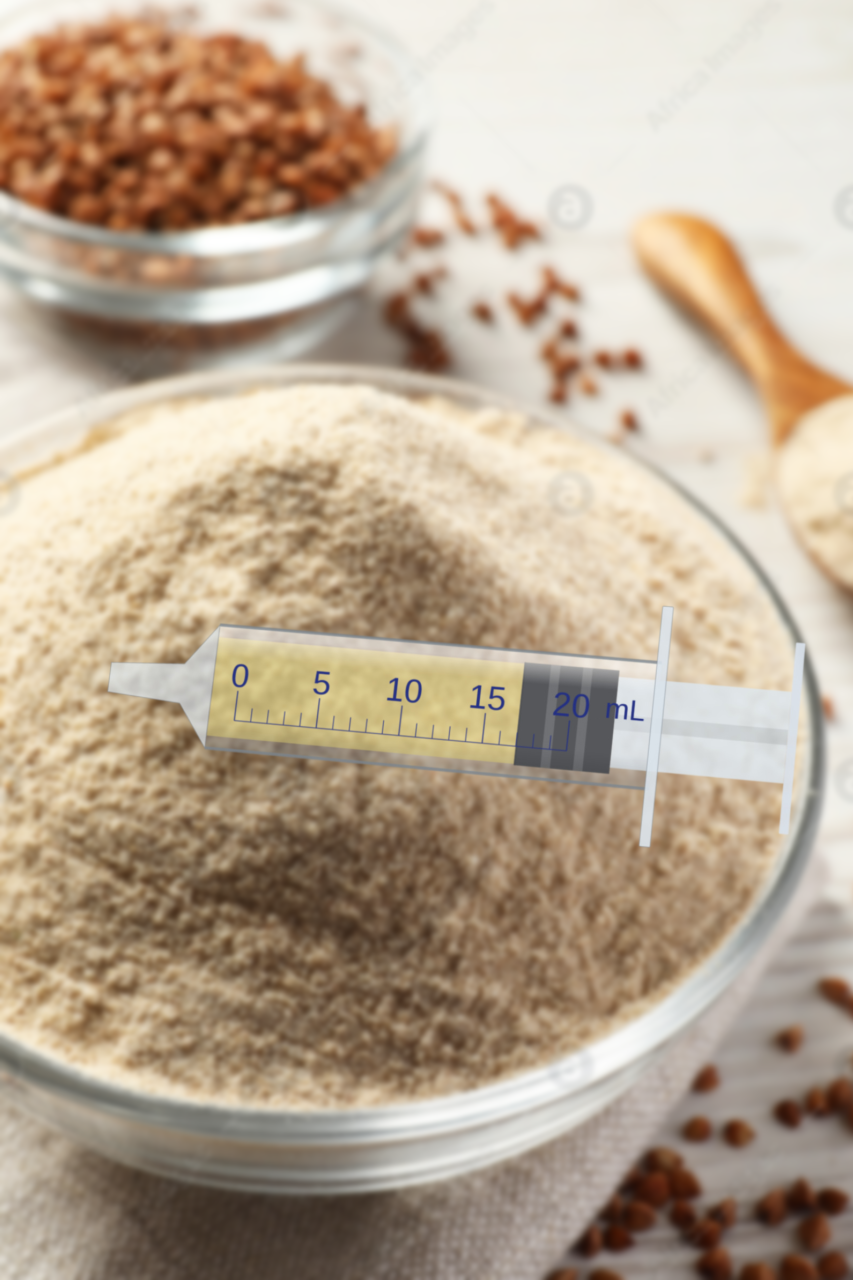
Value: value=17 unit=mL
